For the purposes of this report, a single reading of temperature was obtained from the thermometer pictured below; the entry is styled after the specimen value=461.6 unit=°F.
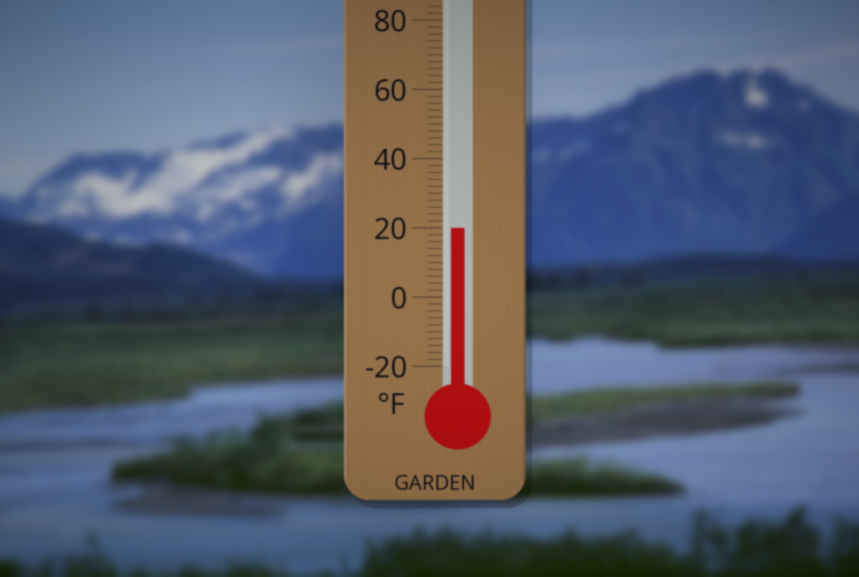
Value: value=20 unit=°F
